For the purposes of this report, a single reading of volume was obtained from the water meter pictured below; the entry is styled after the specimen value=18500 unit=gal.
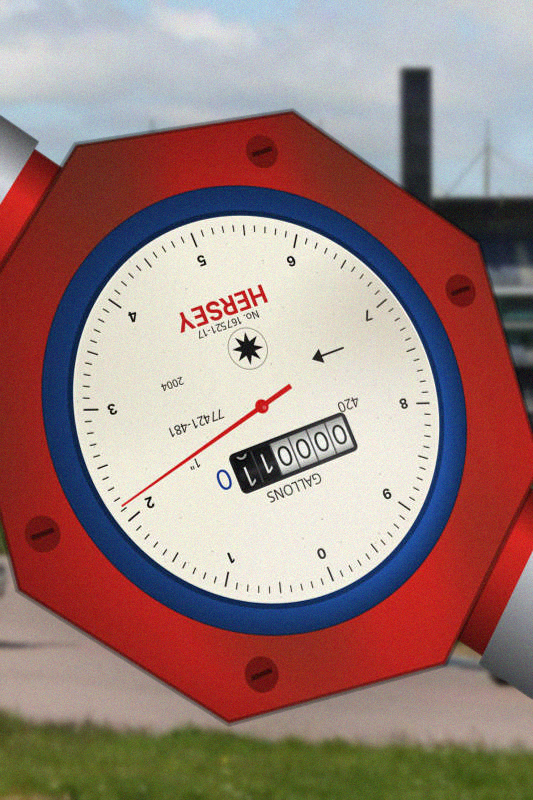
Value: value=112.1 unit=gal
